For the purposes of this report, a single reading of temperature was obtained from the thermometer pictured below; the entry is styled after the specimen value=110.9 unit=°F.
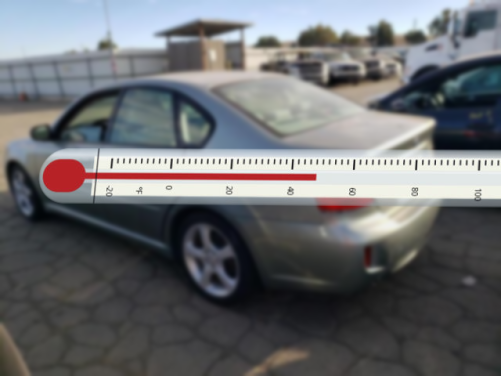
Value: value=48 unit=°F
